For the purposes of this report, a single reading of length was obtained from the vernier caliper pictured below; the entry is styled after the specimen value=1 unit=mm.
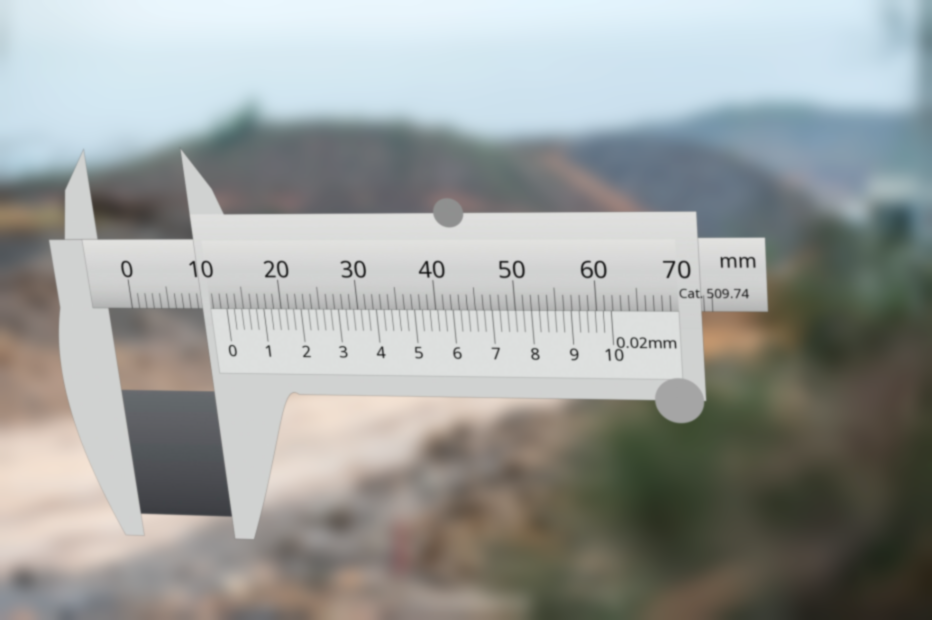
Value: value=12.8 unit=mm
